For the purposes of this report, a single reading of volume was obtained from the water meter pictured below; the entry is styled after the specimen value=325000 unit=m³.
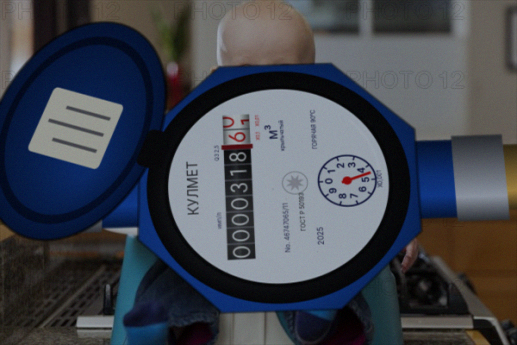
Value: value=318.604 unit=m³
